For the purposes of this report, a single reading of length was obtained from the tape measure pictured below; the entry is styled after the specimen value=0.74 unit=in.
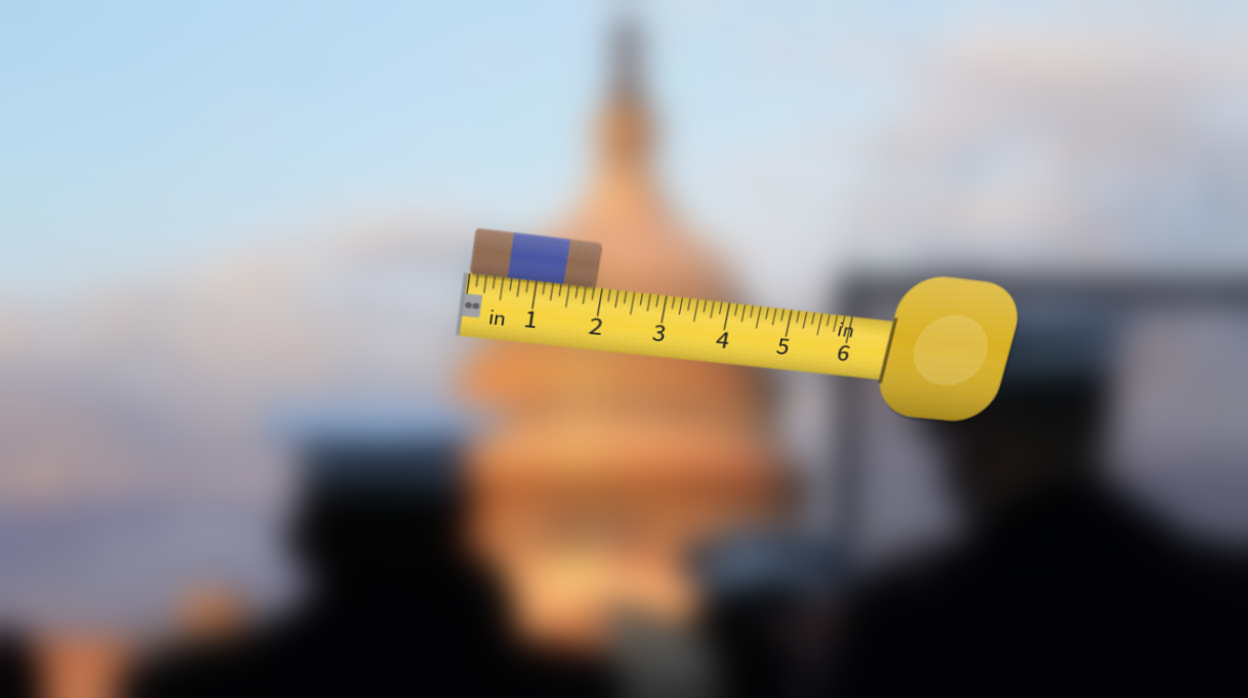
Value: value=1.875 unit=in
